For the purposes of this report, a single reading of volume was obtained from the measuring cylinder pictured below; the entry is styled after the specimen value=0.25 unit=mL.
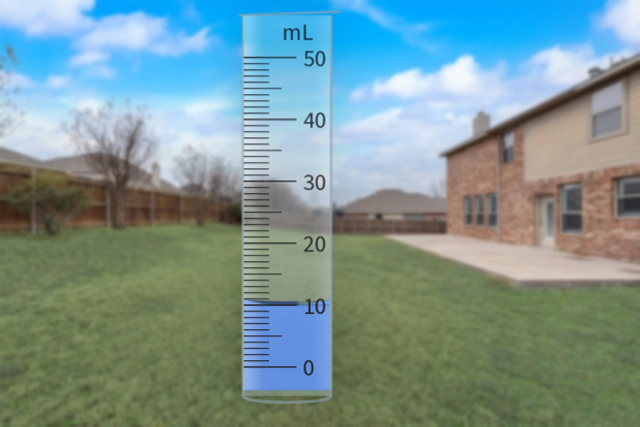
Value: value=10 unit=mL
